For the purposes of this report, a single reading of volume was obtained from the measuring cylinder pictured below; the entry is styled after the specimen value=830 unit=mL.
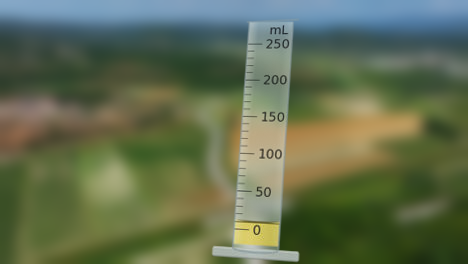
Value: value=10 unit=mL
